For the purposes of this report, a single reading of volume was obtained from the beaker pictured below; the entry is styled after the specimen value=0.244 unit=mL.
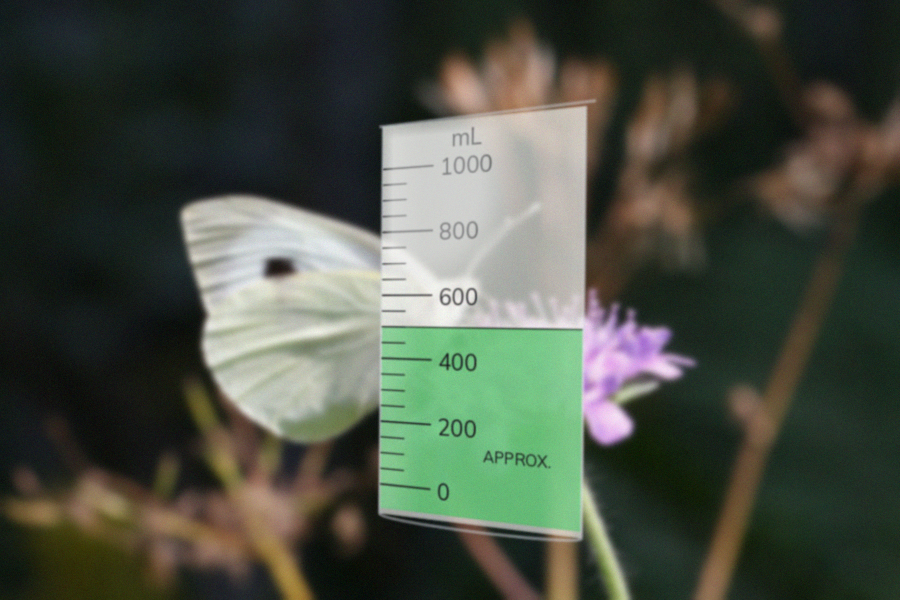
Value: value=500 unit=mL
